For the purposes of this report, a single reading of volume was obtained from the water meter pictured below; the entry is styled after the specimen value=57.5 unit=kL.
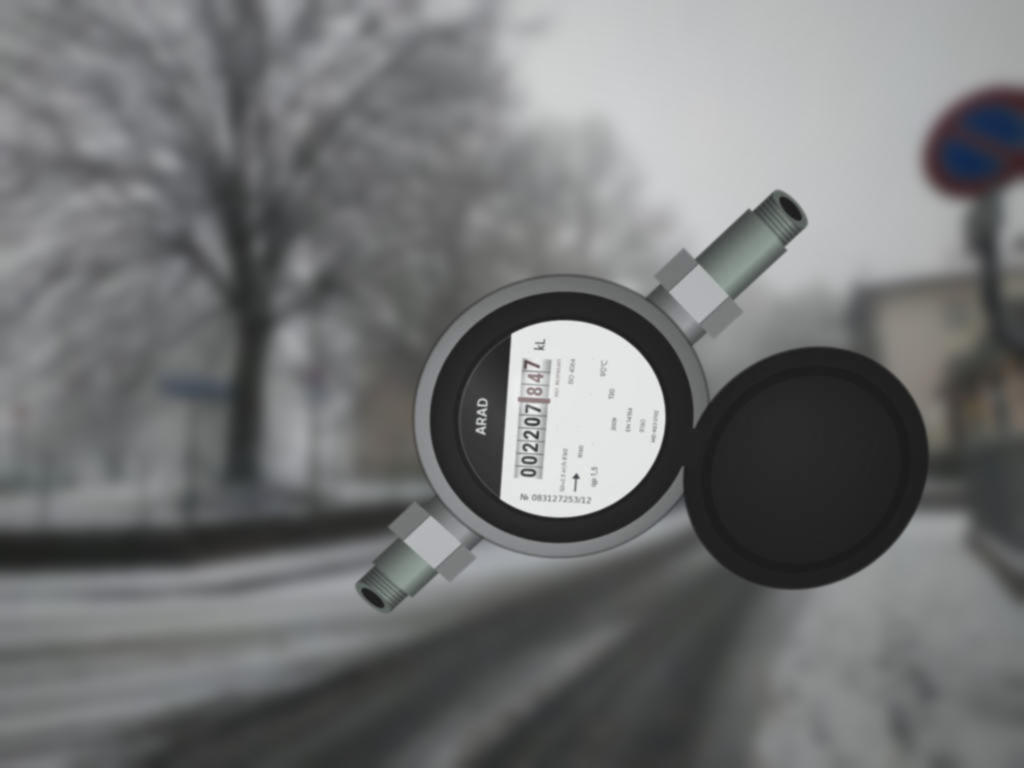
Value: value=2207.847 unit=kL
